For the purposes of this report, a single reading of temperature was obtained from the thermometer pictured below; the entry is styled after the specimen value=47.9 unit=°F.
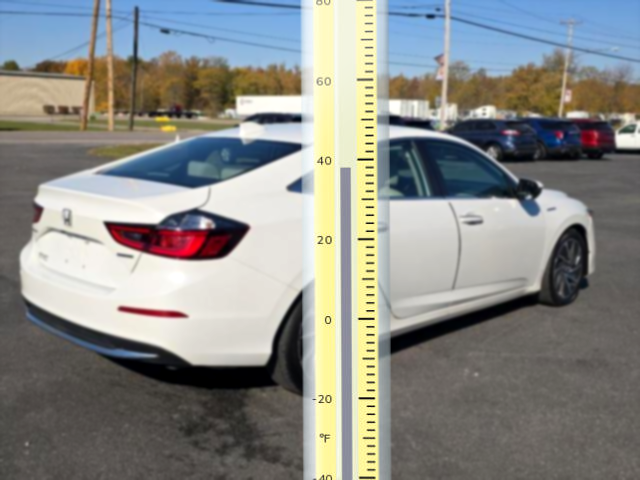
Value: value=38 unit=°F
